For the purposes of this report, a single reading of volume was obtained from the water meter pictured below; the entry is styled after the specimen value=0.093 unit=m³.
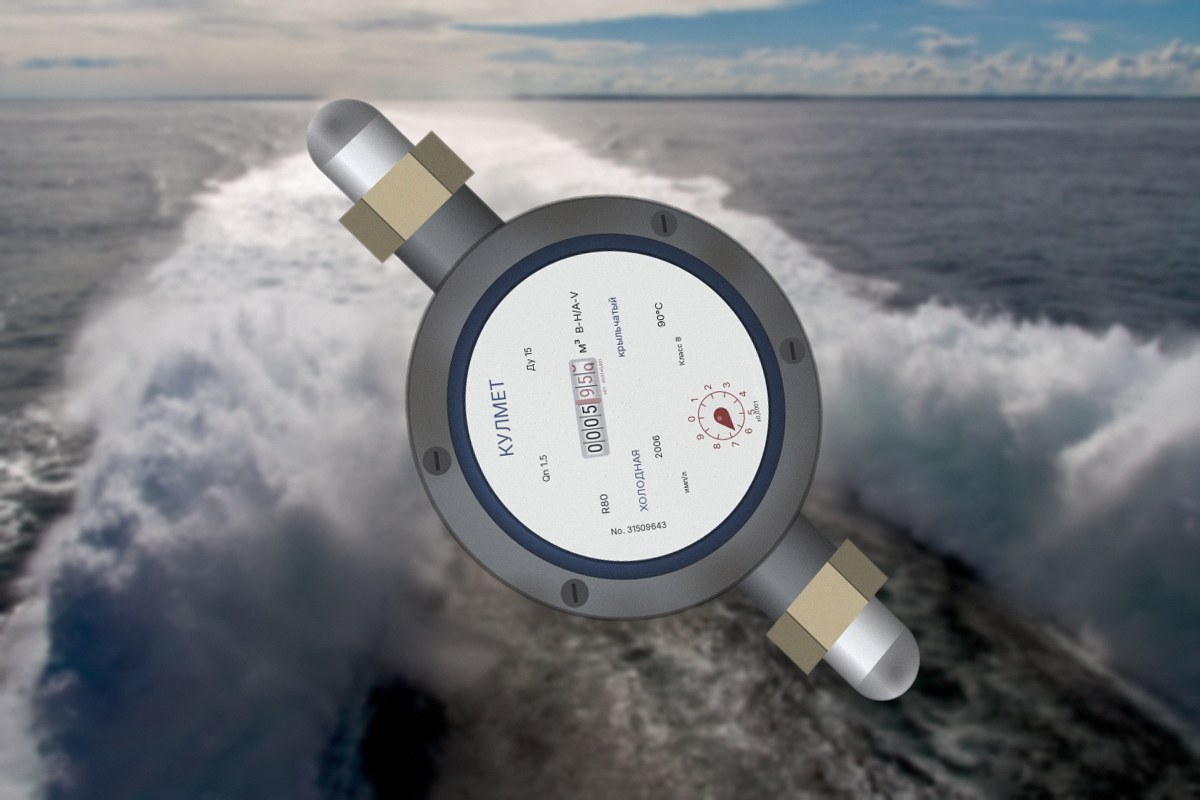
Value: value=5.9586 unit=m³
